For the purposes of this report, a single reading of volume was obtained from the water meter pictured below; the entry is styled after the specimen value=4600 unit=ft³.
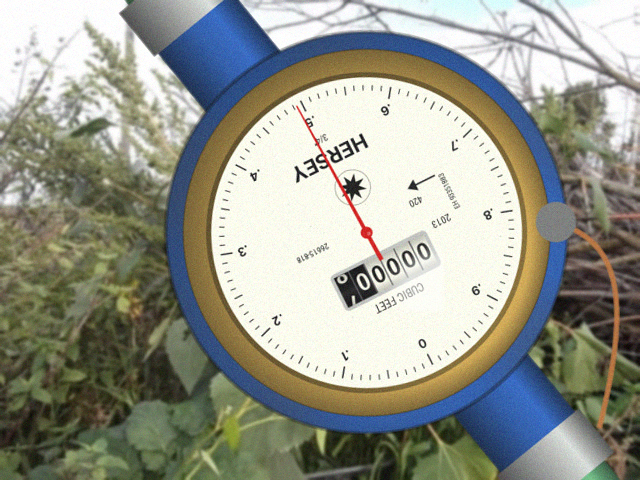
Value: value=7.49 unit=ft³
